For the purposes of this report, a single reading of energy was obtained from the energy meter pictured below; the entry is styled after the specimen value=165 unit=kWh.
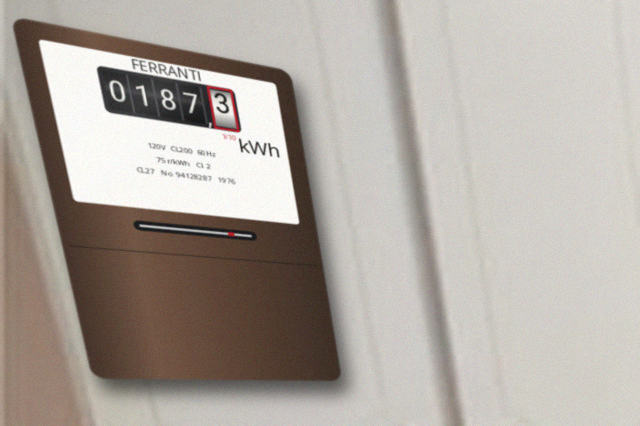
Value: value=187.3 unit=kWh
